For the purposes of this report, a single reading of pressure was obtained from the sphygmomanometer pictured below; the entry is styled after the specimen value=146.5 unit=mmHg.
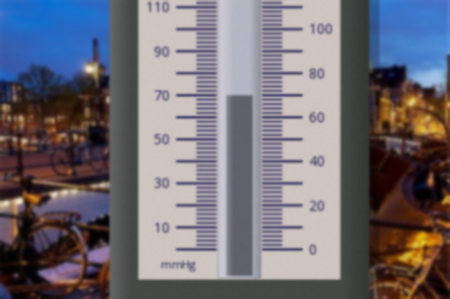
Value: value=70 unit=mmHg
